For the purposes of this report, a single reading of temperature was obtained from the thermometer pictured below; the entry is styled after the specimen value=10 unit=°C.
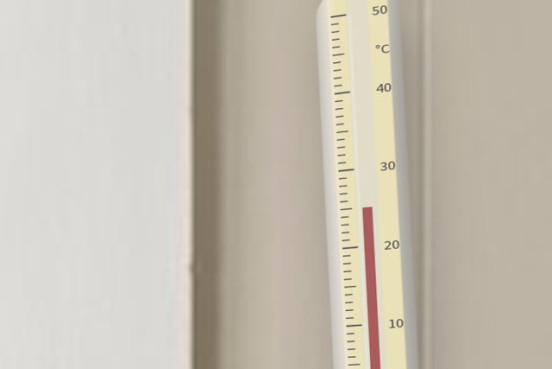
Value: value=25 unit=°C
